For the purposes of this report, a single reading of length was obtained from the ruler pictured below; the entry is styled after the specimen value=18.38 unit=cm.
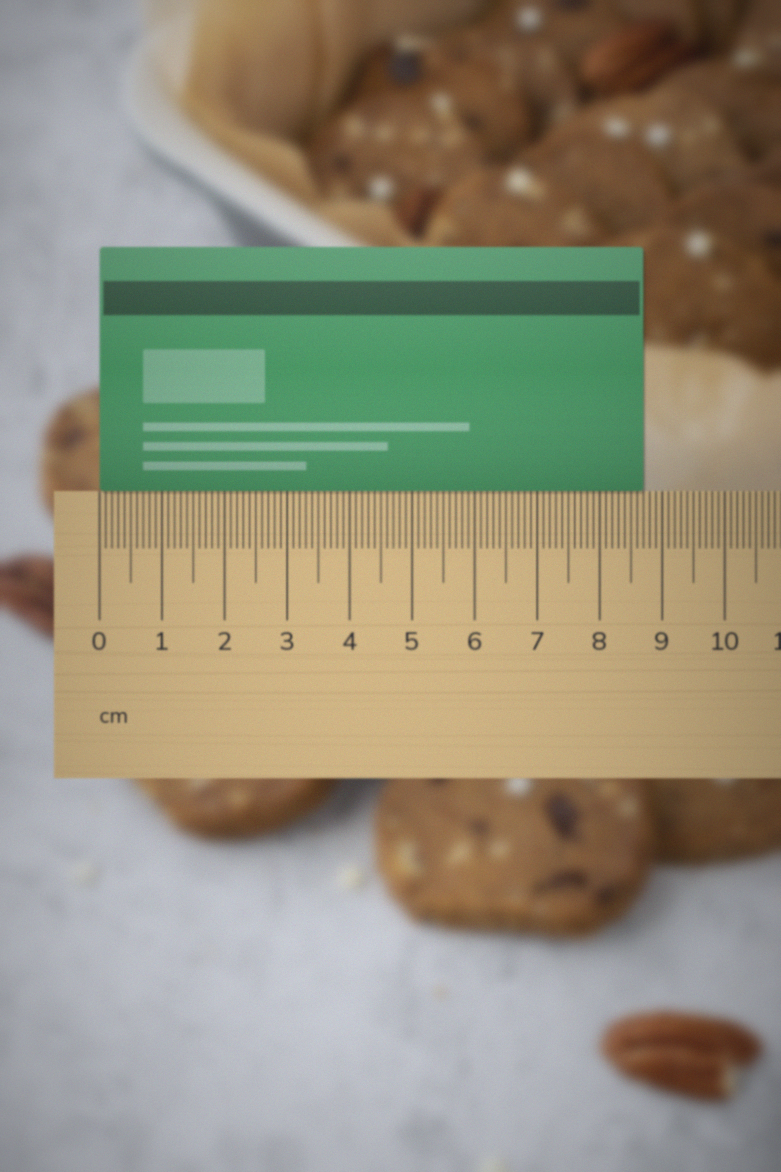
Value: value=8.7 unit=cm
